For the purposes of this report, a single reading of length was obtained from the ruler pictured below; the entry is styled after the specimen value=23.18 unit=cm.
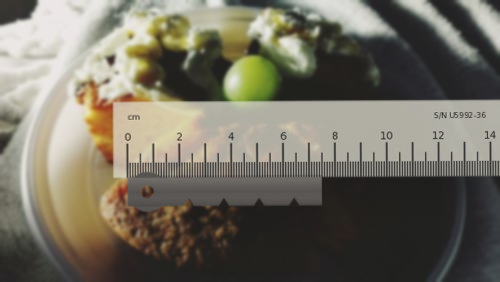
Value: value=7.5 unit=cm
